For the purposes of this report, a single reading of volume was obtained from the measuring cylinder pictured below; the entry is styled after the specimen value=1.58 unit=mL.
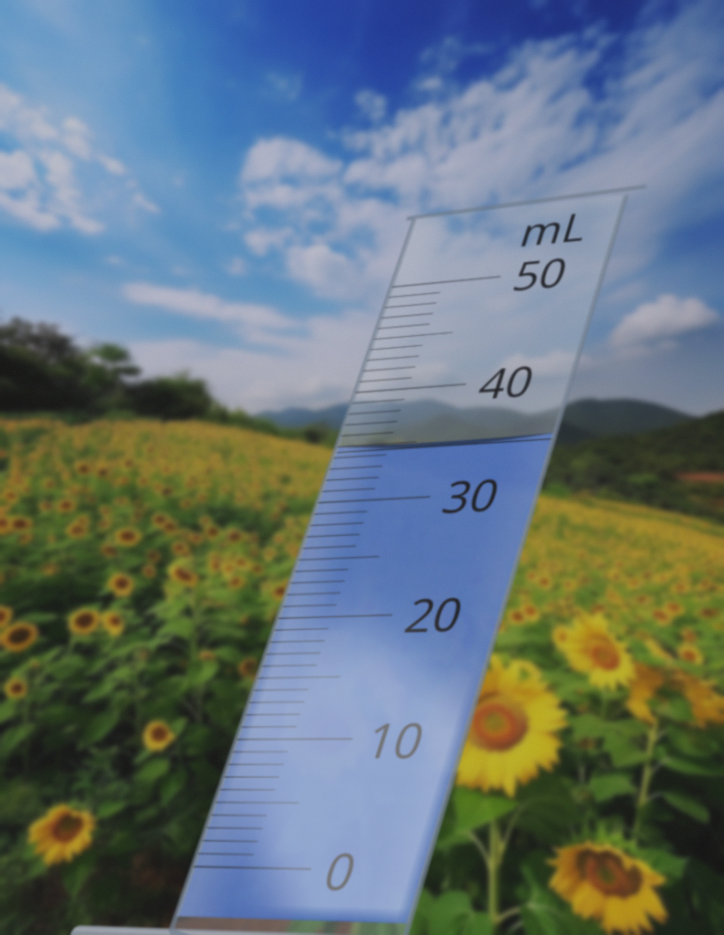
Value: value=34.5 unit=mL
